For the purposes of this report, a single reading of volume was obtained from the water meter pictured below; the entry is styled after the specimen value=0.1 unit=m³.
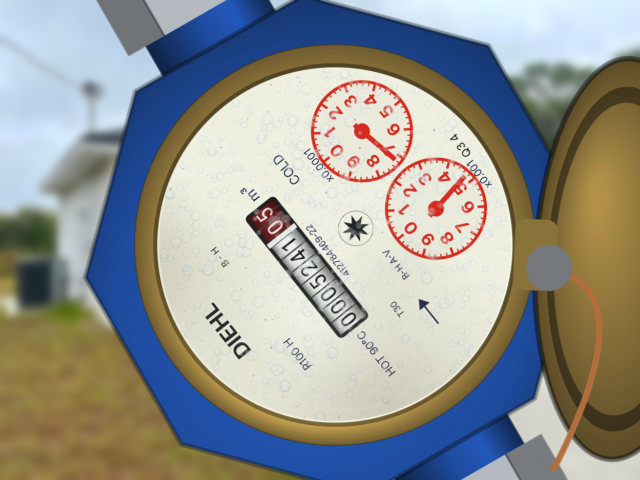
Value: value=5241.0547 unit=m³
